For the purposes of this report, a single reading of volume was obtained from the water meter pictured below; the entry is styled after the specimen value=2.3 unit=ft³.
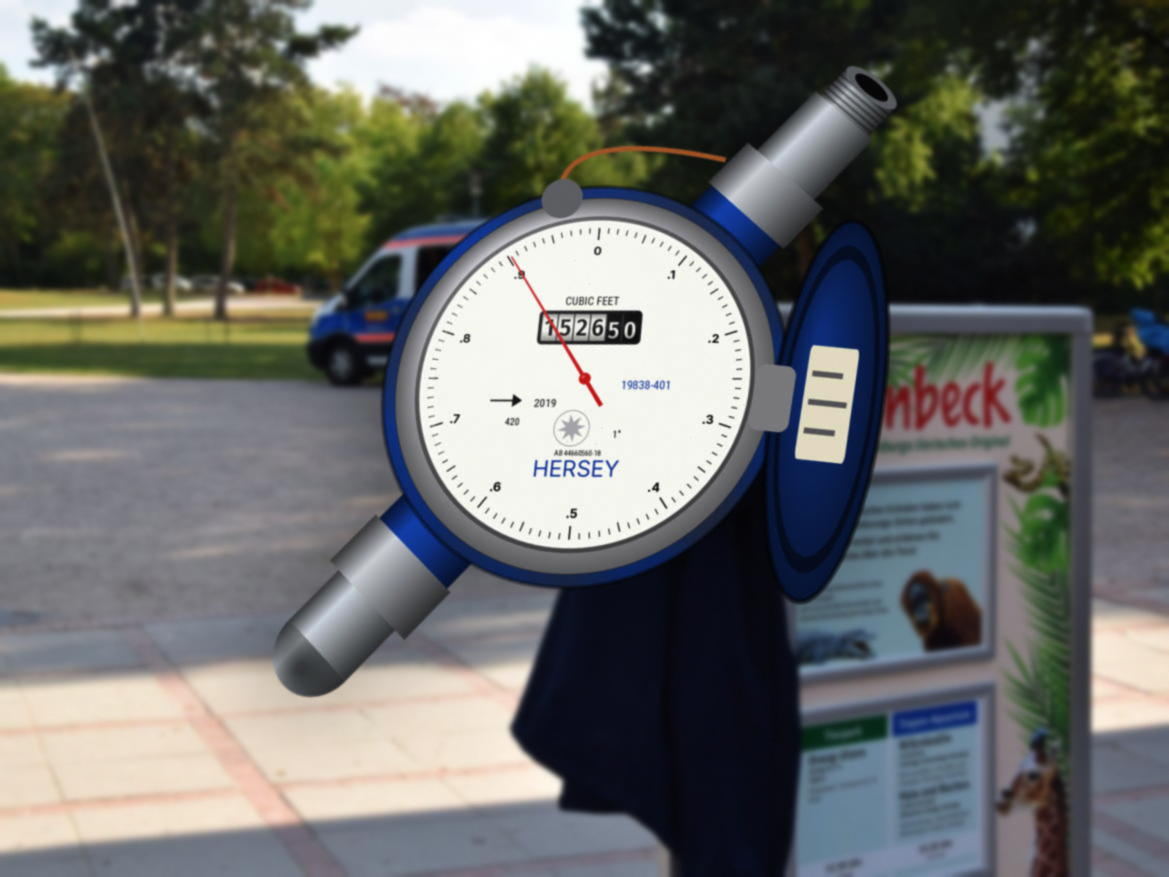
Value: value=152649.90 unit=ft³
